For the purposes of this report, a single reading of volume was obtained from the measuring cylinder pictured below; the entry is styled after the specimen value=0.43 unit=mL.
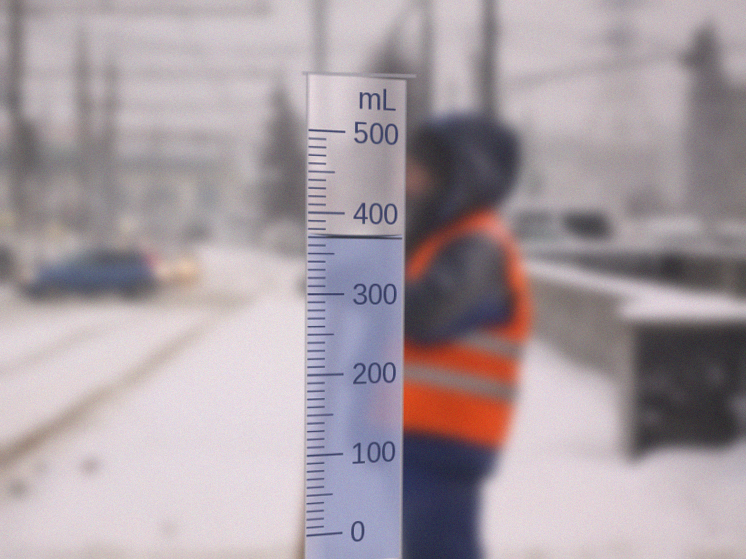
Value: value=370 unit=mL
